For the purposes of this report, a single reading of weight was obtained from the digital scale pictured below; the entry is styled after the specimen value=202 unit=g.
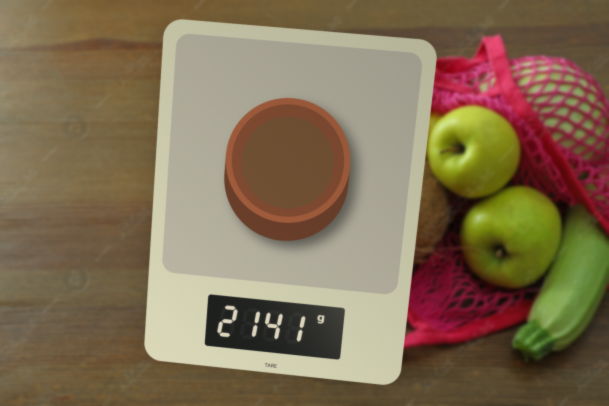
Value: value=2141 unit=g
